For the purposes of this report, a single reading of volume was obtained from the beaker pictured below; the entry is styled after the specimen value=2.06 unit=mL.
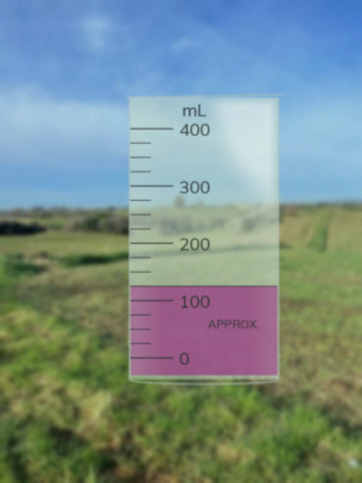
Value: value=125 unit=mL
